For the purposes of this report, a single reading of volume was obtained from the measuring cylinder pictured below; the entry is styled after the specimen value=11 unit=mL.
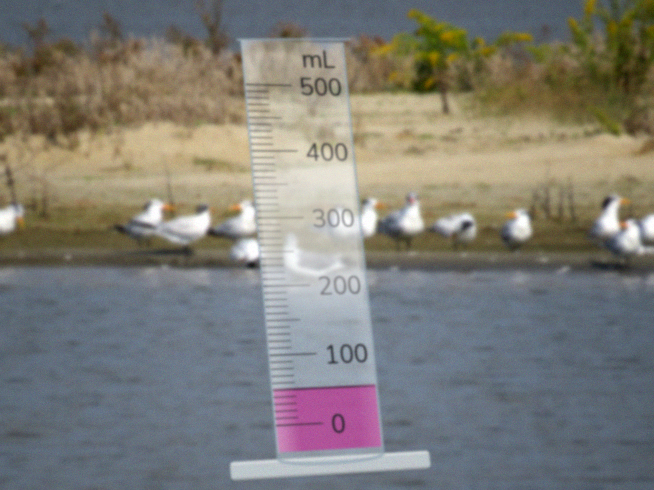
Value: value=50 unit=mL
